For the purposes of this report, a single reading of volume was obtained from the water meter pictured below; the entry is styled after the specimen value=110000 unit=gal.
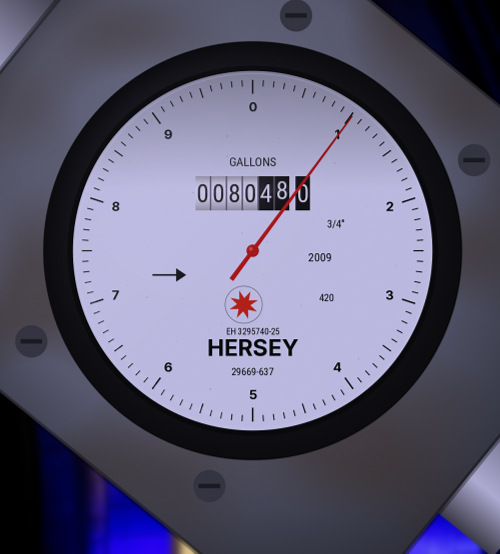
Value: value=80481.0 unit=gal
